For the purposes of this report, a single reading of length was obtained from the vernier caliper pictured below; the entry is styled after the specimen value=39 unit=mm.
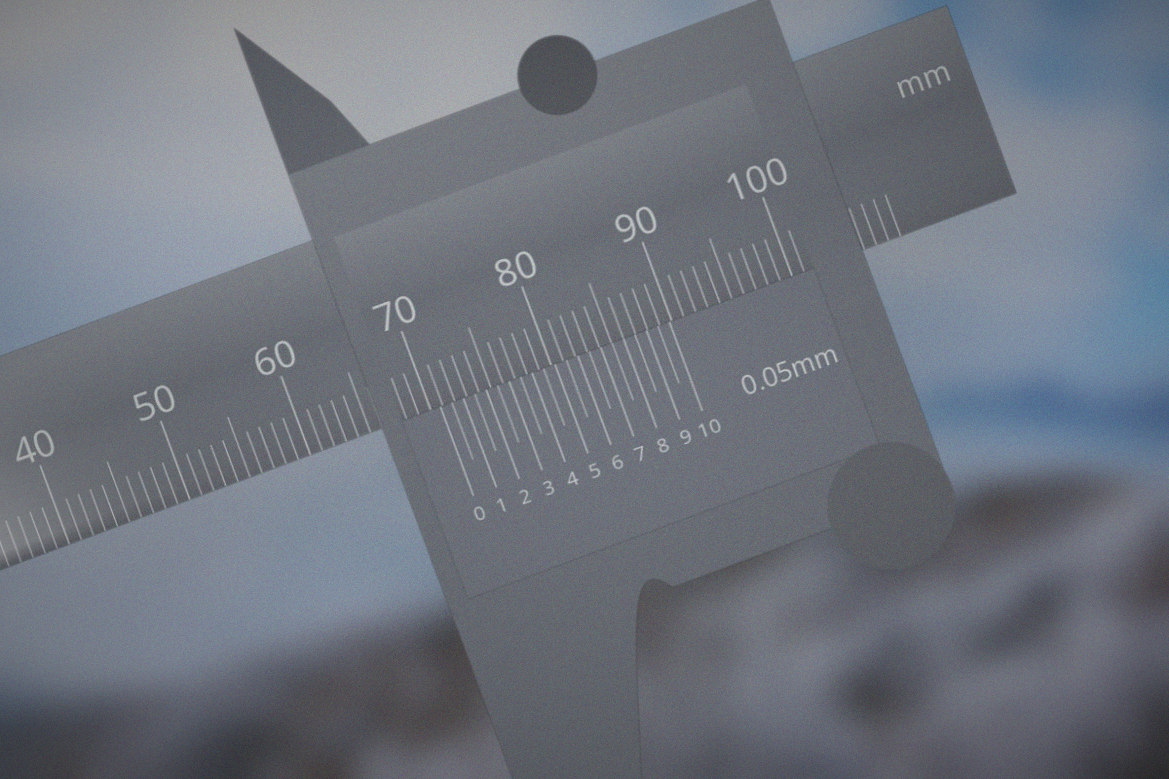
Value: value=70.8 unit=mm
